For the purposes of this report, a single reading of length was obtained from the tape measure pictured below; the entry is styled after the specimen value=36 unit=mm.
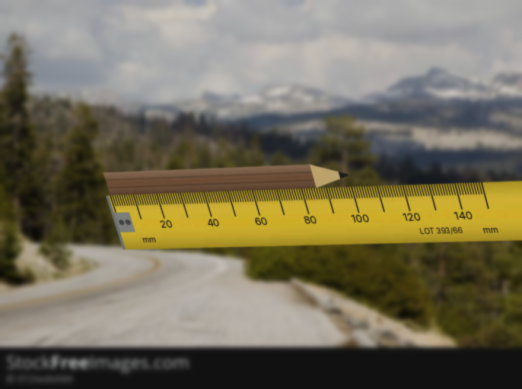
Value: value=100 unit=mm
